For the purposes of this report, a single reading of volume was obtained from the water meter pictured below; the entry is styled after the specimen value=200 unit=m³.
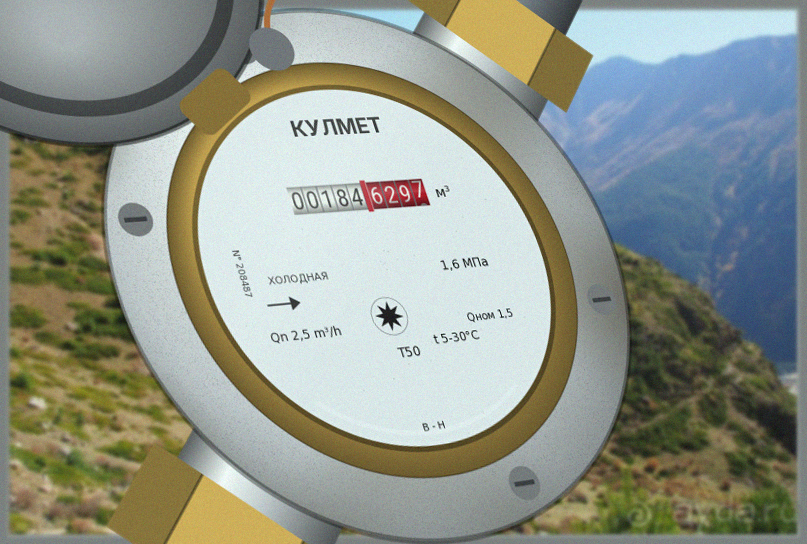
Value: value=184.6297 unit=m³
